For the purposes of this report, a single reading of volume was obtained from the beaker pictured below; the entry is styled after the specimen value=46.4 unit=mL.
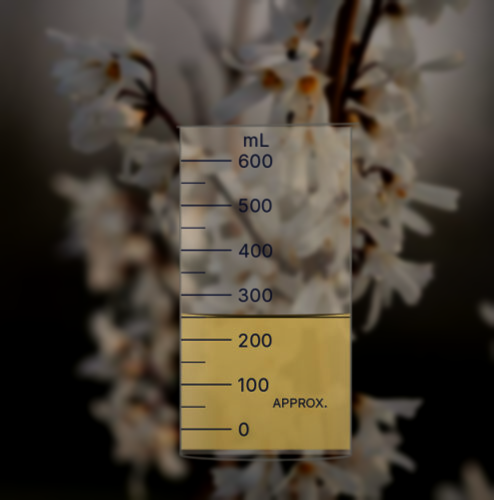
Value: value=250 unit=mL
